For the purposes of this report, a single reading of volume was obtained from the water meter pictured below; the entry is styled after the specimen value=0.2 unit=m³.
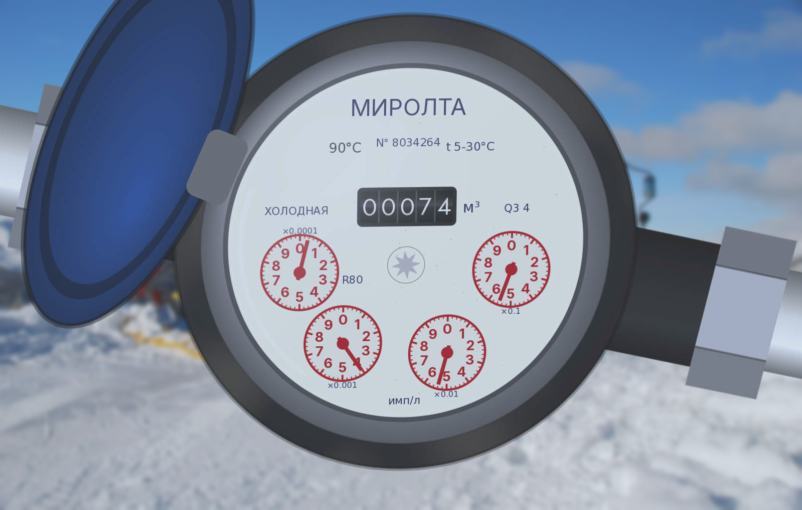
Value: value=74.5540 unit=m³
